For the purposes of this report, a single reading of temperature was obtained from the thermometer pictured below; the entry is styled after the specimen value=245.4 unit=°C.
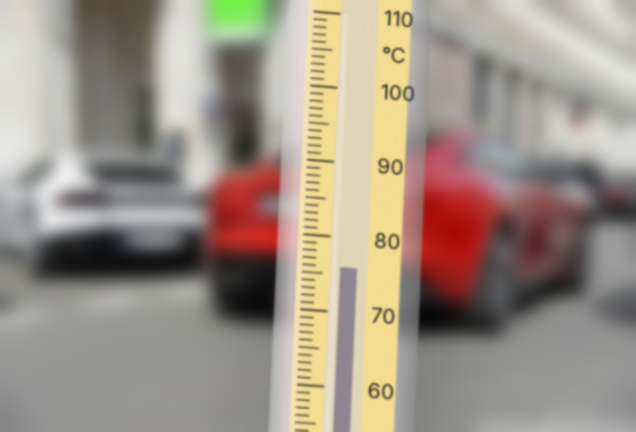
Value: value=76 unit=°C
